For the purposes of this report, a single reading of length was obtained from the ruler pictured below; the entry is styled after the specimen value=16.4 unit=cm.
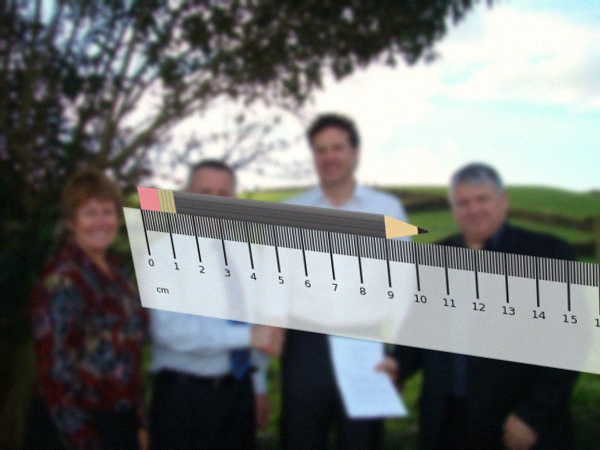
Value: value=10.5 unit=cm
